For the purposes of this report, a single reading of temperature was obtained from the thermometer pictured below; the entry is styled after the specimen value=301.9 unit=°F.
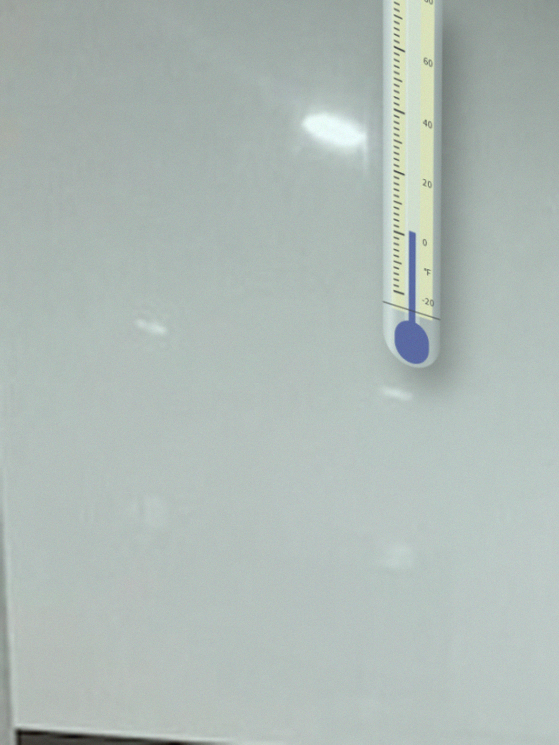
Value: value=2 unit=°F
